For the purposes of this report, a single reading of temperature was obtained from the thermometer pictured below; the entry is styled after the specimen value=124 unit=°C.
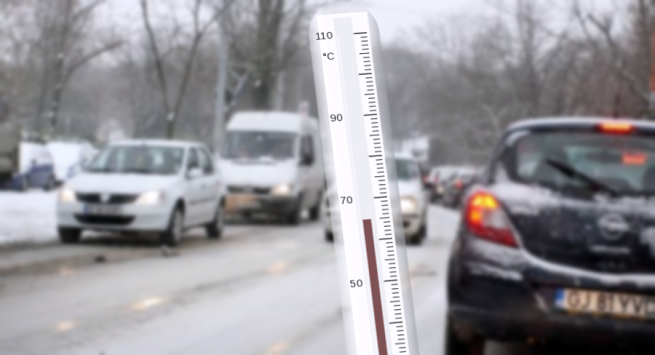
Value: value=65 unit=°C
